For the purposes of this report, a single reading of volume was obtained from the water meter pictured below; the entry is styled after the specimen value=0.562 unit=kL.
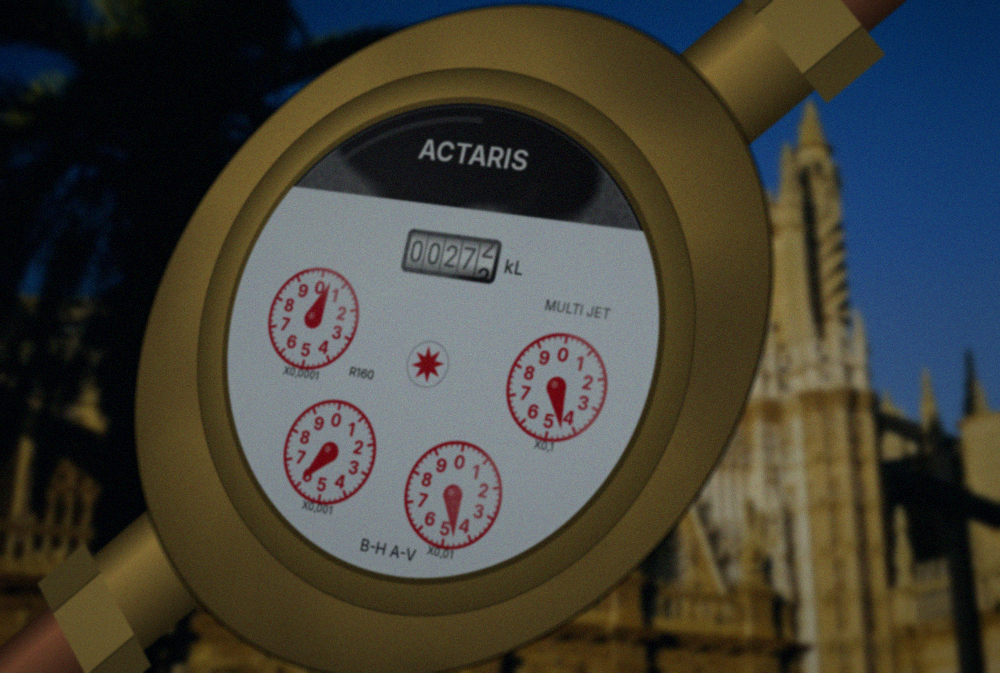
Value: value=272.4460 unit=kL
